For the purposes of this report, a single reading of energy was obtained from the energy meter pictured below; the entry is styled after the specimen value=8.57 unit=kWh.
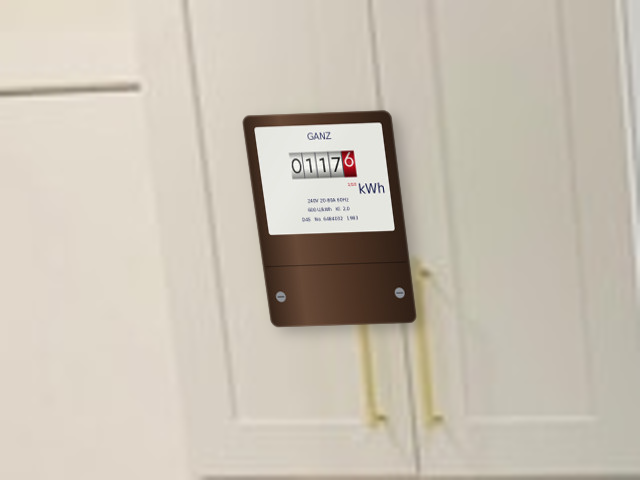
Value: value=117.6 unit=kWh
